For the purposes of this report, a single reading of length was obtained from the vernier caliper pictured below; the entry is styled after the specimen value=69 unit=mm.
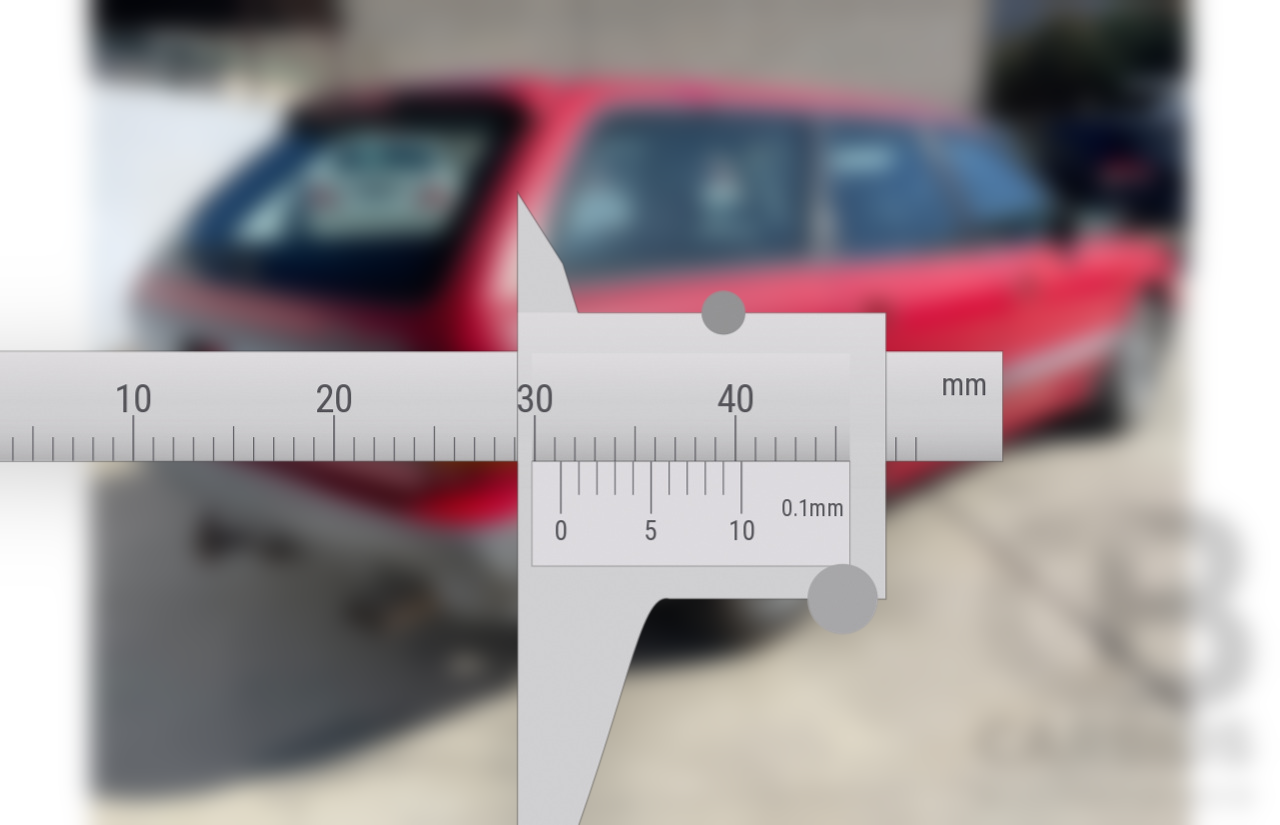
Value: value=31.3 unit=mm
